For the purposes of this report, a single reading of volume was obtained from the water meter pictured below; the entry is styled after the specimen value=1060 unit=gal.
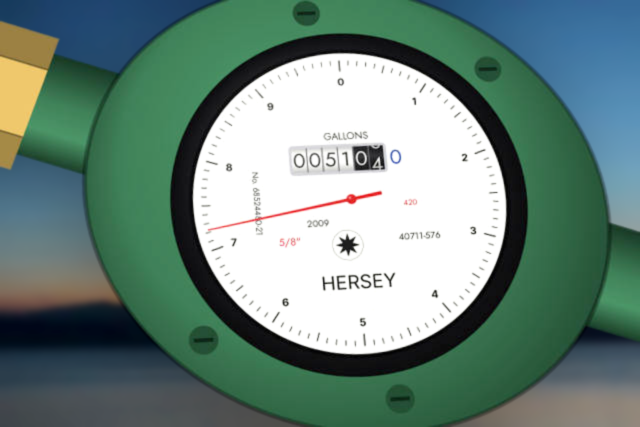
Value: value=51037.2 unit=gal
